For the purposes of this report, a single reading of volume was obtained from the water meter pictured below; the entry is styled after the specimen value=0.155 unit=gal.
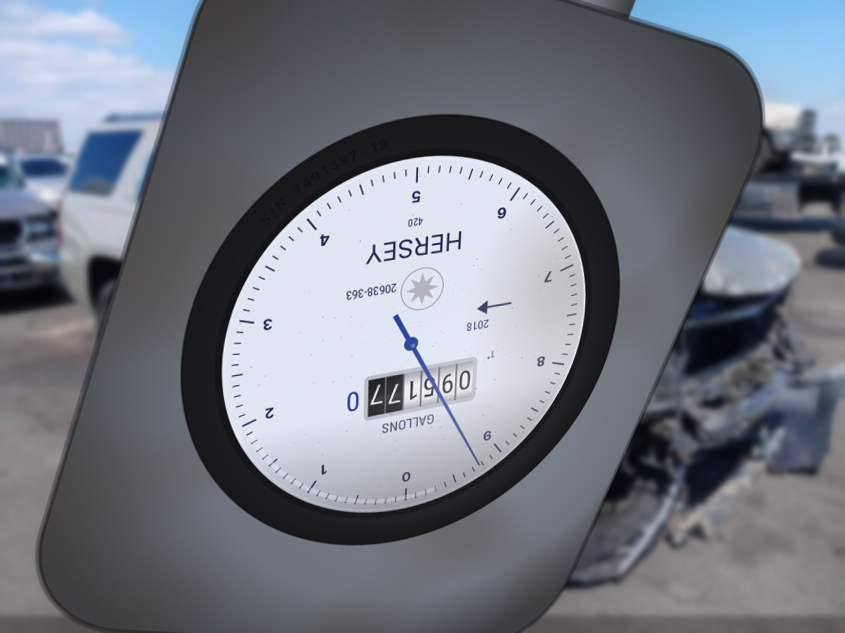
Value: value=951769.2 unit=gal
